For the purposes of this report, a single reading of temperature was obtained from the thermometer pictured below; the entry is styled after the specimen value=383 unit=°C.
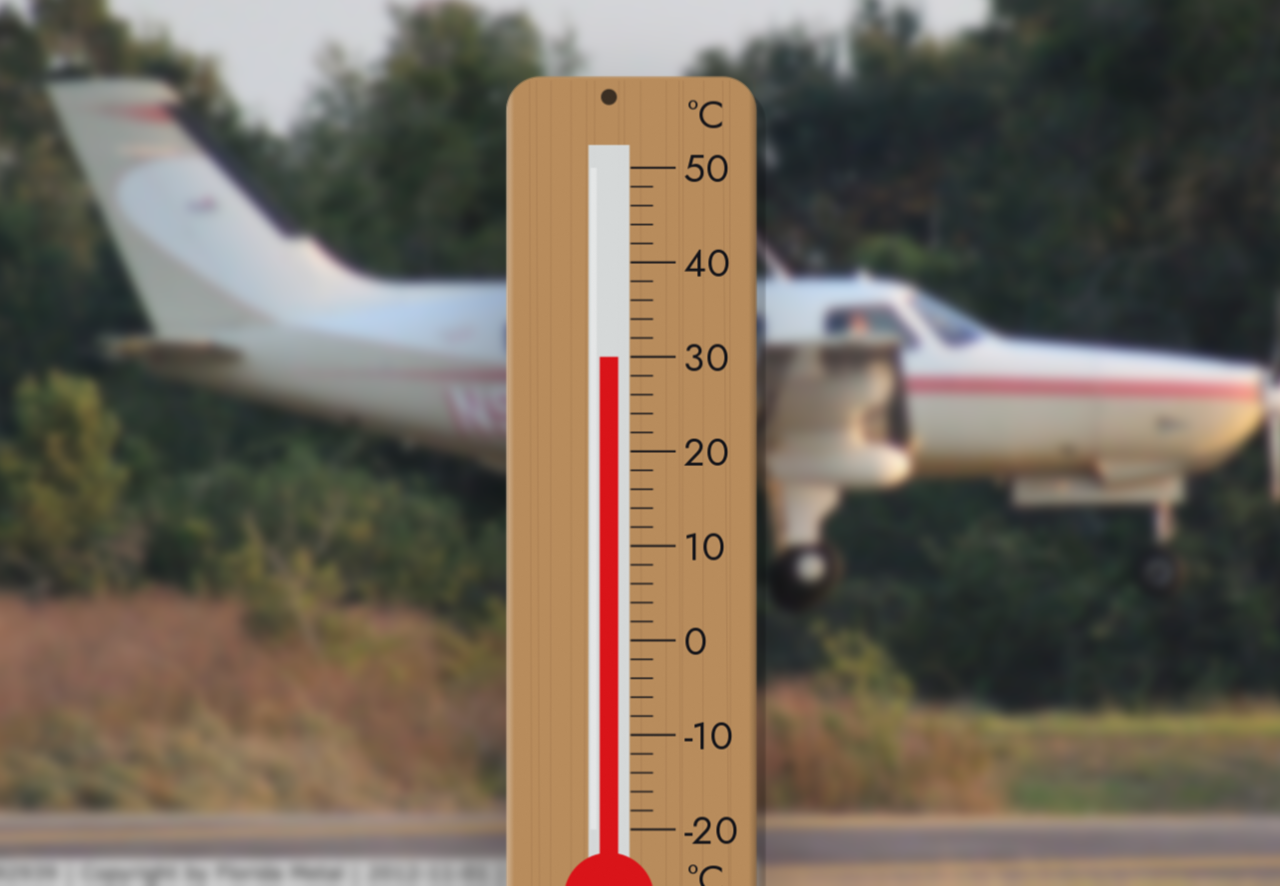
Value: value=30 unit=°C
